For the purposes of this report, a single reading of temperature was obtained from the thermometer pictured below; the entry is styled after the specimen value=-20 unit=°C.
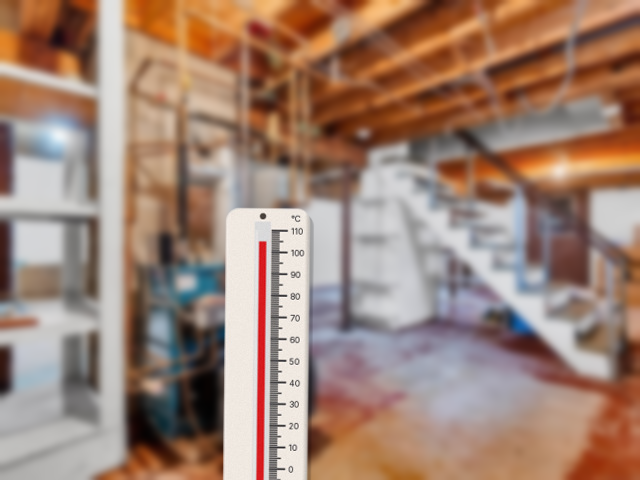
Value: value=105 unit=°C
